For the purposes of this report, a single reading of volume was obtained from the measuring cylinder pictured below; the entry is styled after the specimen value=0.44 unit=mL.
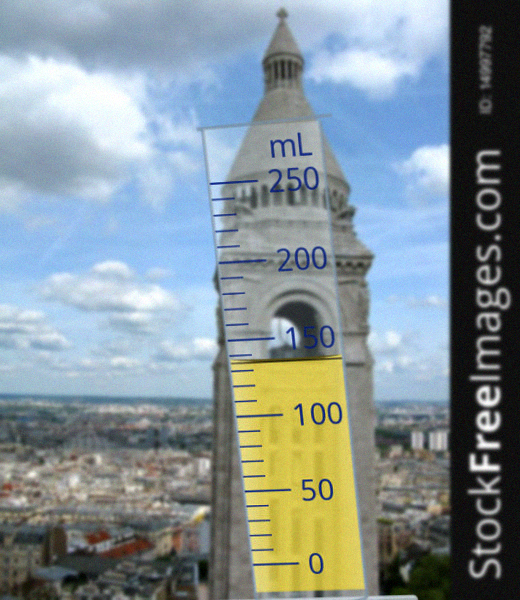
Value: value=135 unit=mL
